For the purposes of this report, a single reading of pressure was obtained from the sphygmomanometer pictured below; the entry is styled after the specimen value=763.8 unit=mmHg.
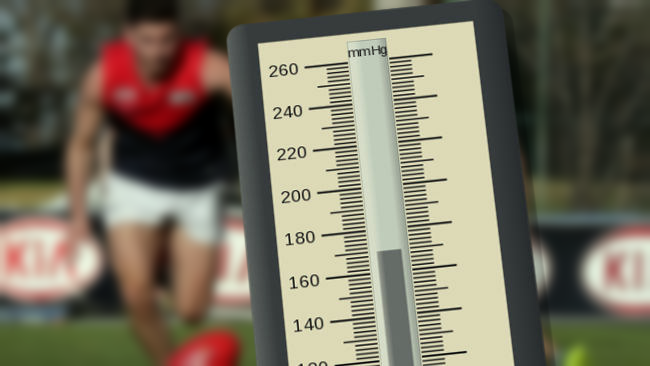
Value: value=170 unit=mmHg
